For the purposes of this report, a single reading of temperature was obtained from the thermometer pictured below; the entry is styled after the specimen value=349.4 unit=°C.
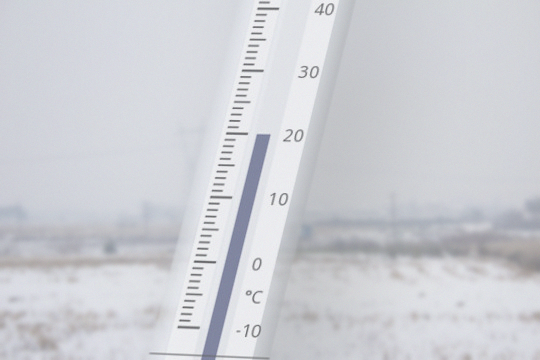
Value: value=20 unit=°C
